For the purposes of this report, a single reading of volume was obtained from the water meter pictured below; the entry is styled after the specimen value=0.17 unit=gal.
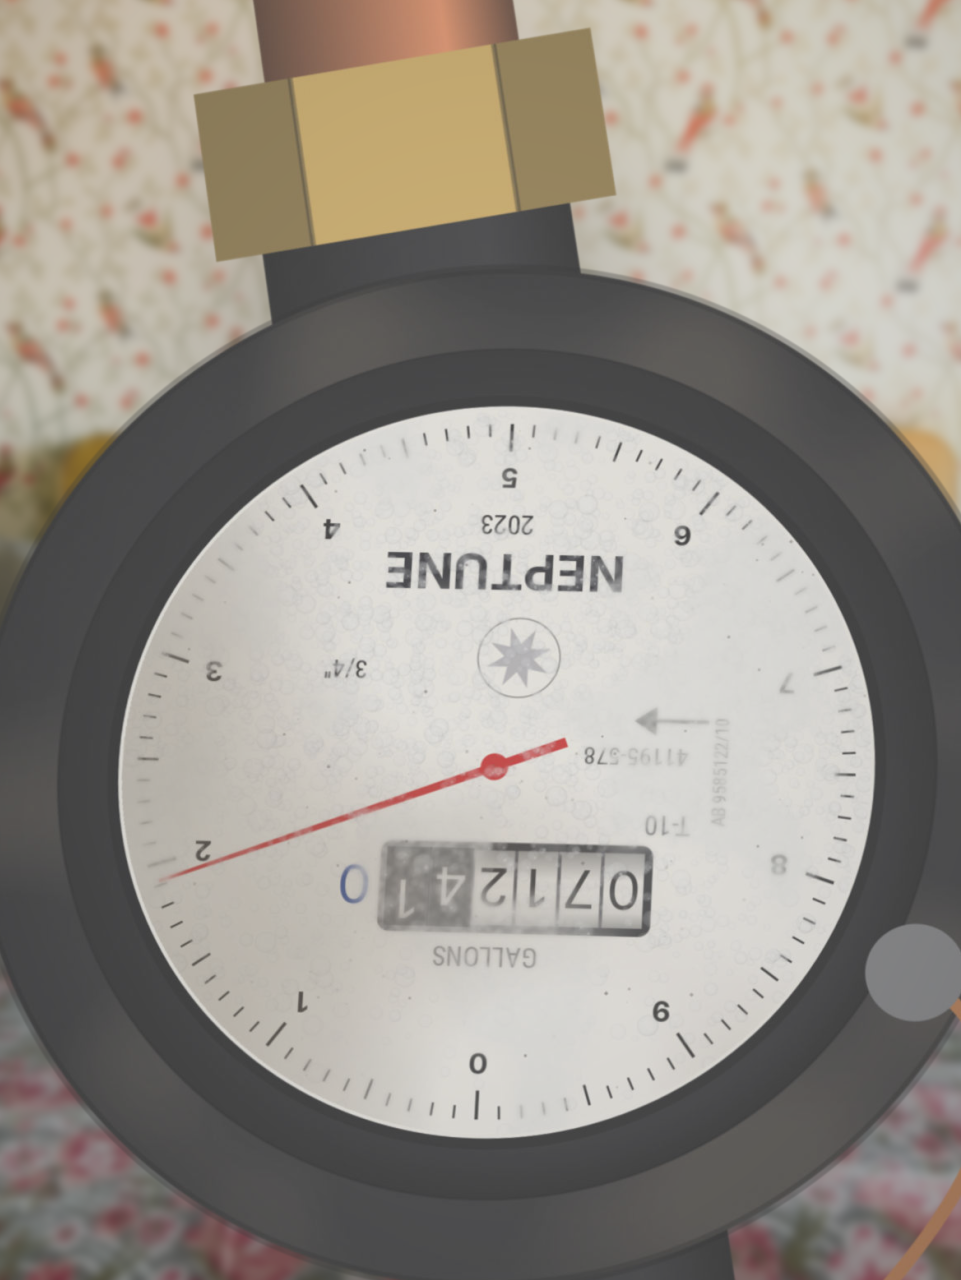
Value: value=712411.9 unit=gal
